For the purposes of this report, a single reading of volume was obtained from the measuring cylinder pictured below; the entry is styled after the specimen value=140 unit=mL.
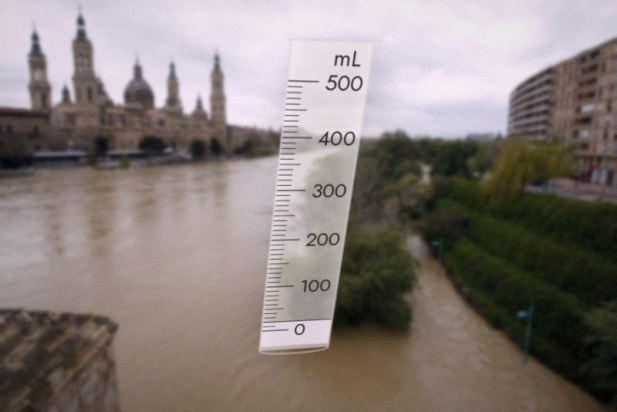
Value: value=20 unit=mL
